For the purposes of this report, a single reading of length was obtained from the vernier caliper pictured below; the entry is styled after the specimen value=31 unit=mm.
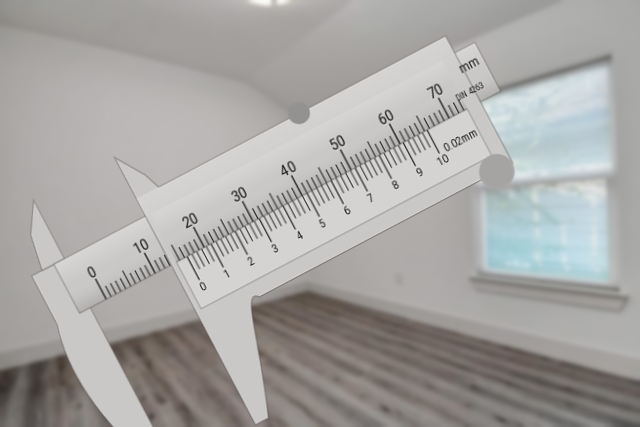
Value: value=16.5 unit=mm
